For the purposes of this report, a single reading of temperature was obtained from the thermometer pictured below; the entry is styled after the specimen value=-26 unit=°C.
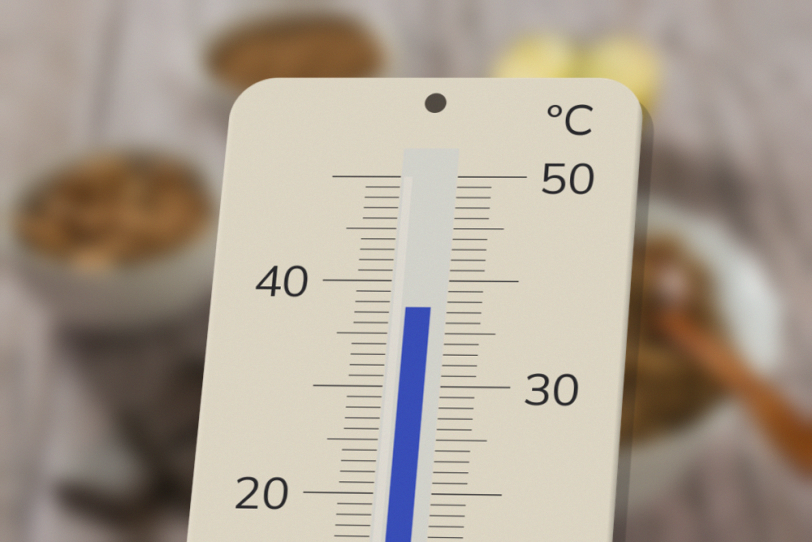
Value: value=37.5 unit=°C
